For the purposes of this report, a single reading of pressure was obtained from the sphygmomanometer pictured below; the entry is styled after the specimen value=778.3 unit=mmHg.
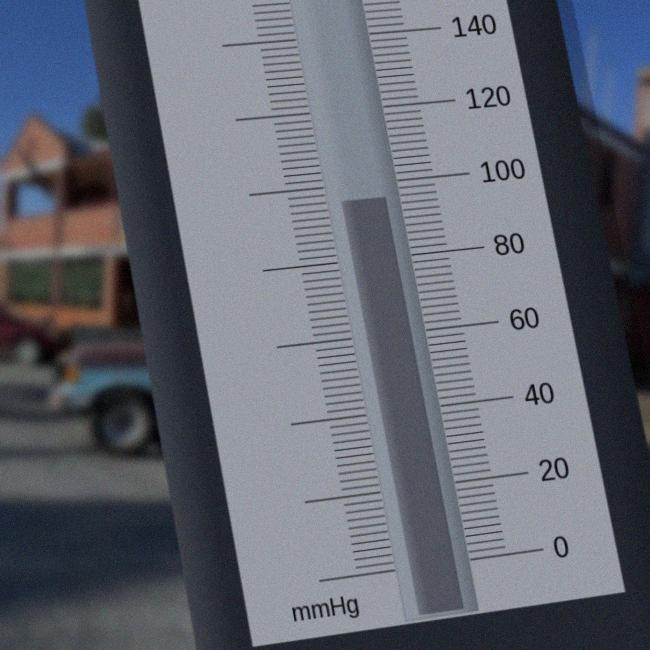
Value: value=96 unit=mmHg
